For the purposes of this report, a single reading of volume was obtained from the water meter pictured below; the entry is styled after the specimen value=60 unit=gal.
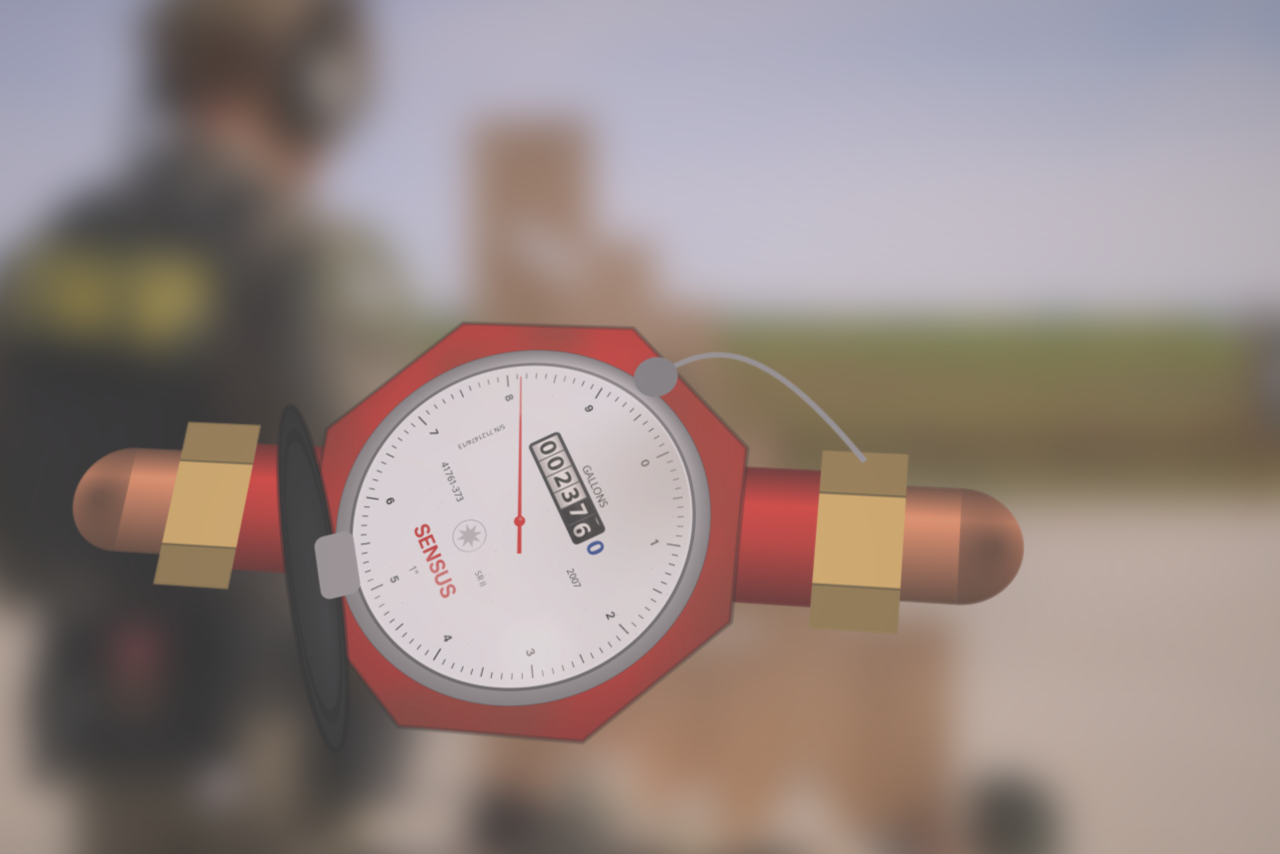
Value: value=23758.1 unit=gal
